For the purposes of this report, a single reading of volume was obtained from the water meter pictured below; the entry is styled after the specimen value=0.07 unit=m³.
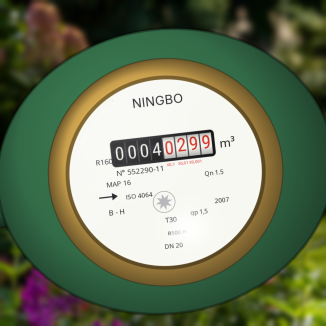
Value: value=4.0299 unit=m³
